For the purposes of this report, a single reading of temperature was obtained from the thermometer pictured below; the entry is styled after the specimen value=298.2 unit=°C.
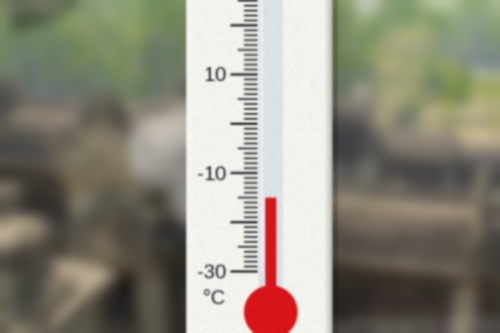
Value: value=-15 unit=°C
